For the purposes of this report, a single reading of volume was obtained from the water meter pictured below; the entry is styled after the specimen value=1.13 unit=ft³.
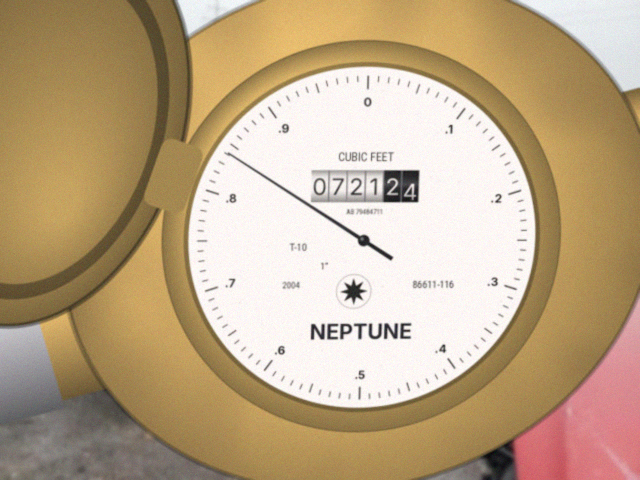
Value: value=72123.84 unit=ft³
